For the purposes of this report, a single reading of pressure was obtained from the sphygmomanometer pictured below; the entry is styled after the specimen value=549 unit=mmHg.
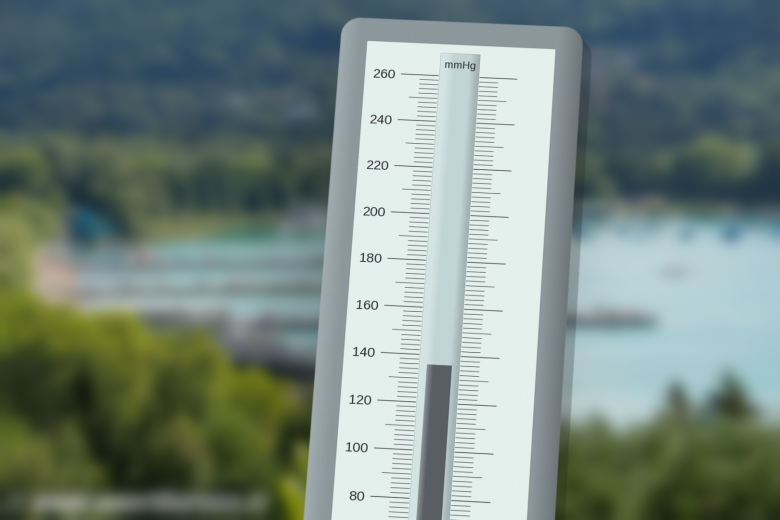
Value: value=136 unit=mmHg
